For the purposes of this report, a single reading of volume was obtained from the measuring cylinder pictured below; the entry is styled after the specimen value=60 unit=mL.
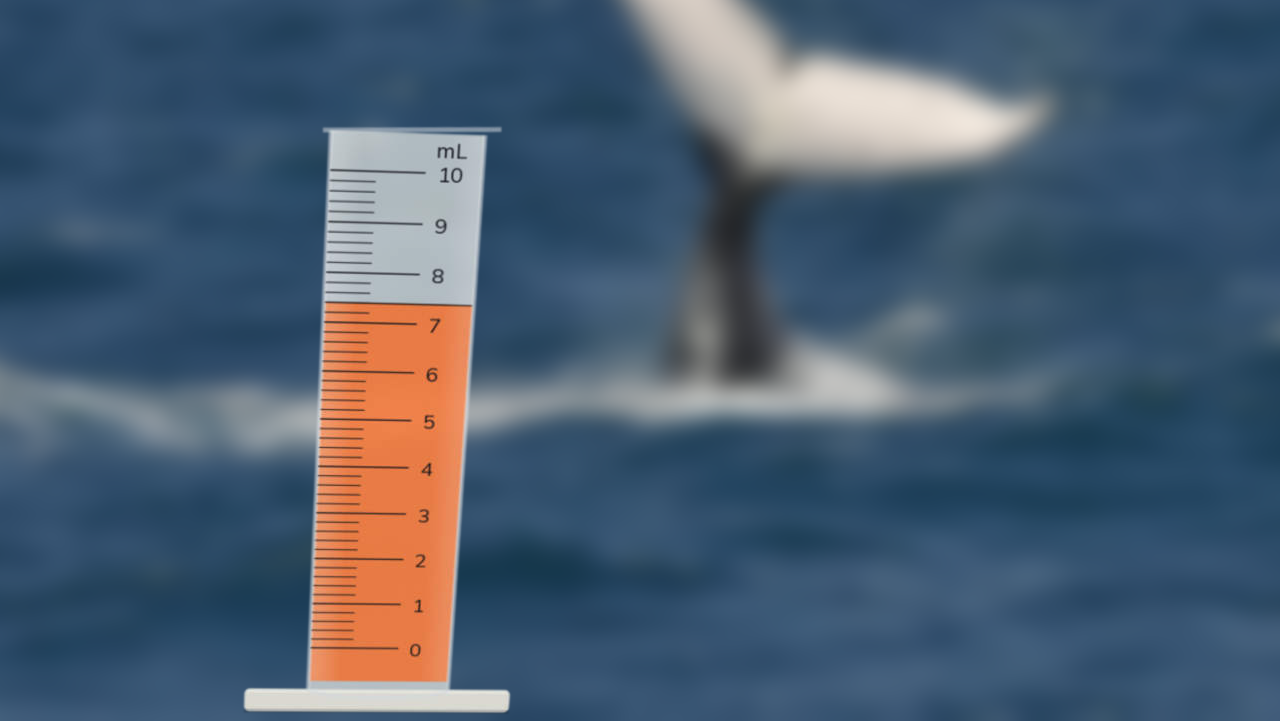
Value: value=7.4 unit=mL
